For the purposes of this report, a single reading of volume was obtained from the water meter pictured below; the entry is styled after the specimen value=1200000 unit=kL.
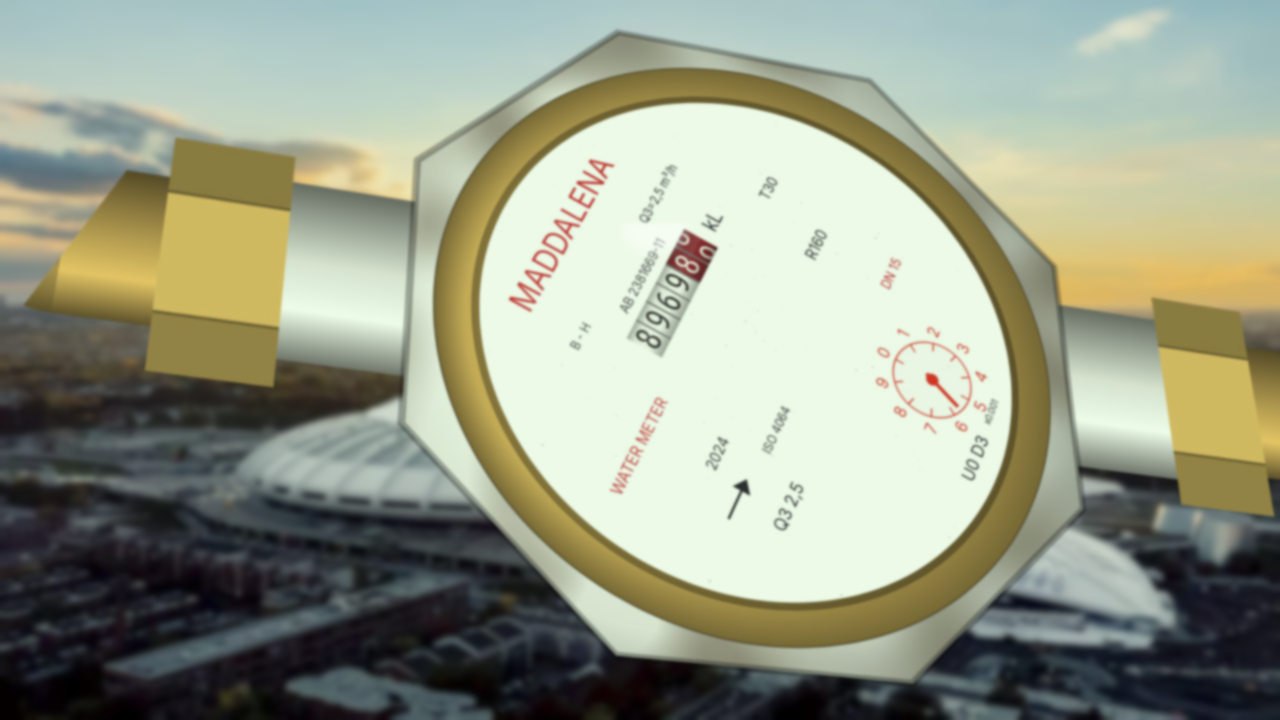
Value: value=8969.885 unit=kL
